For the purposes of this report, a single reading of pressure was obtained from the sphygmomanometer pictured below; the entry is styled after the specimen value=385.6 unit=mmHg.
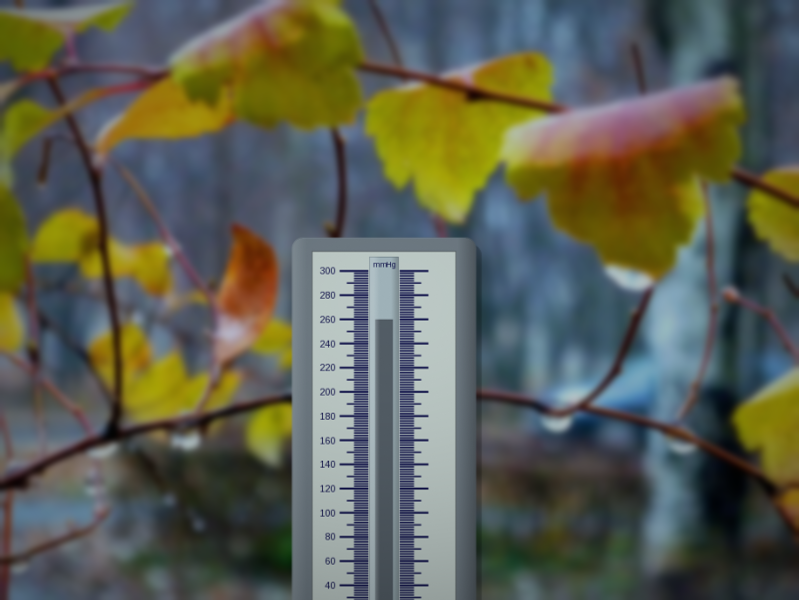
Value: value=260 unit=mmHg
